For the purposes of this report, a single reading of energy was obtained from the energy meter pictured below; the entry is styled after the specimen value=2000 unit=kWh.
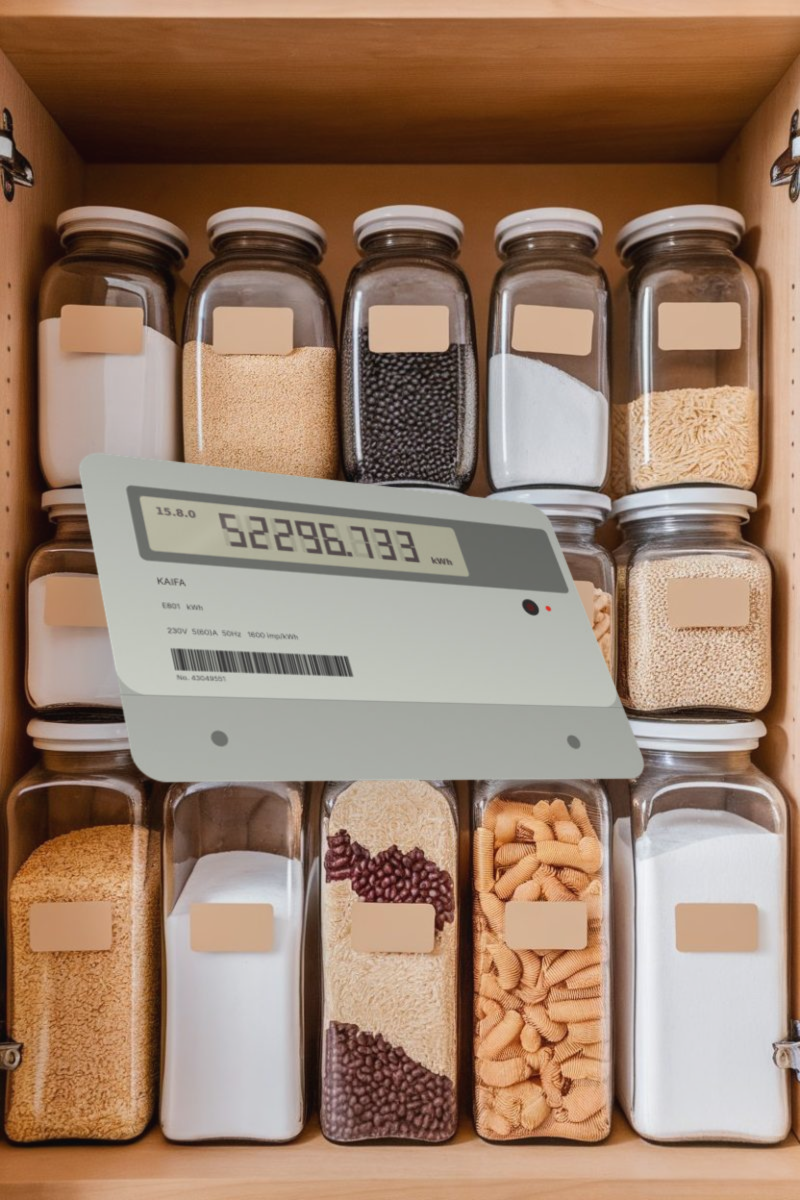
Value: value=52296.733 unit=kWh
